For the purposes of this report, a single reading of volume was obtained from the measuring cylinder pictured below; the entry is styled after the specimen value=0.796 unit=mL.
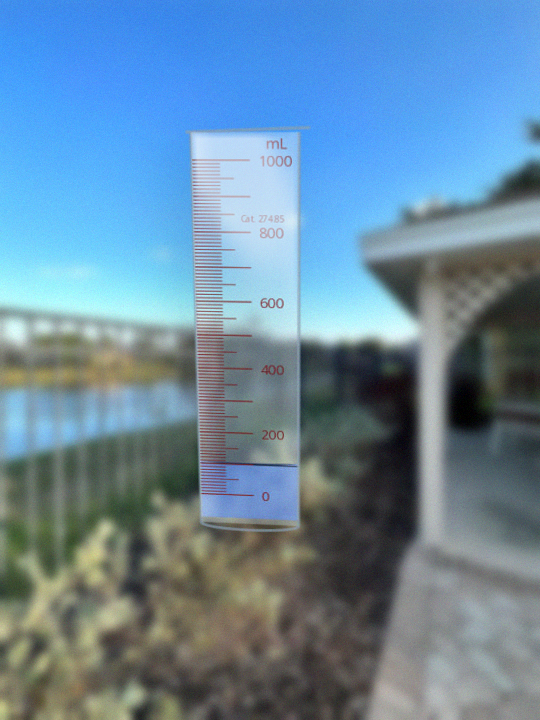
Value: value=100 unit=mL
